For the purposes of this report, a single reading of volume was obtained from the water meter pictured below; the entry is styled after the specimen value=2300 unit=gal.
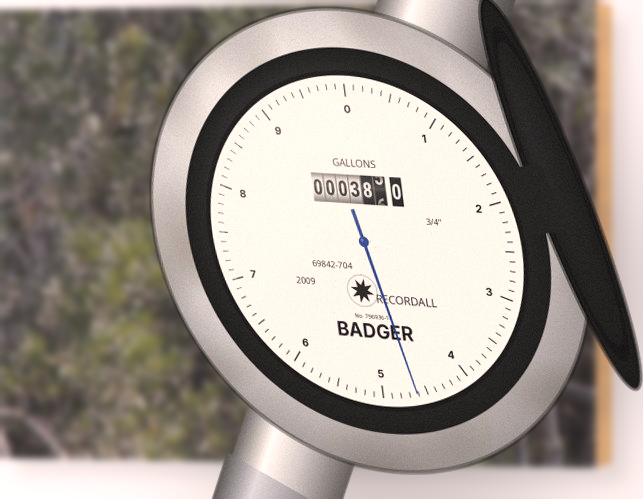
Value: value=3854.6 unit=gal
